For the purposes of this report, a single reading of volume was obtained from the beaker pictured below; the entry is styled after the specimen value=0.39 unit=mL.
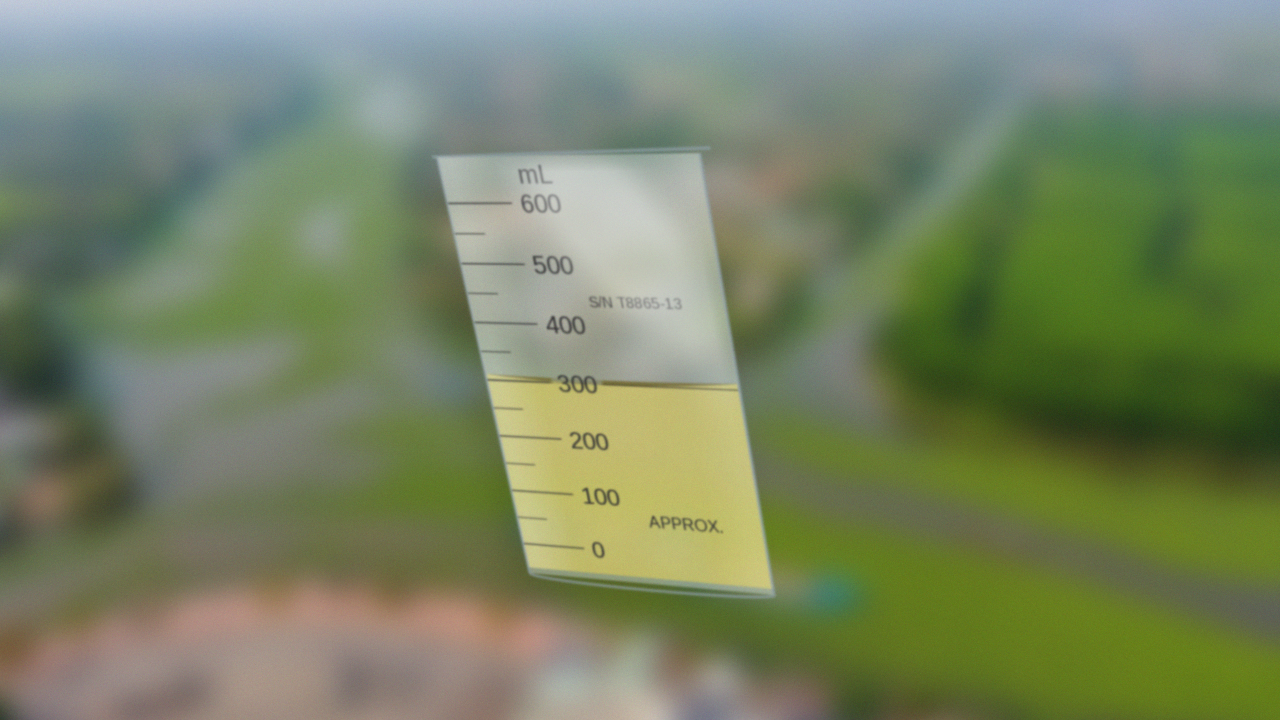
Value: value=300 unit=mL
